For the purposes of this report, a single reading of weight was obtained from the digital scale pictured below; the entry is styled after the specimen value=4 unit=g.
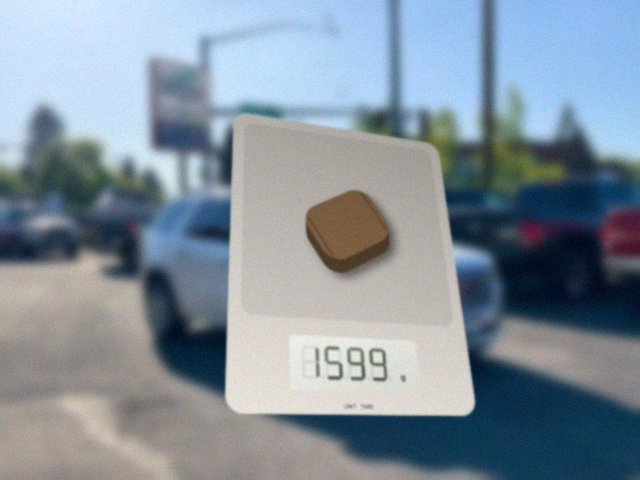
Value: value=1599 unit=g
